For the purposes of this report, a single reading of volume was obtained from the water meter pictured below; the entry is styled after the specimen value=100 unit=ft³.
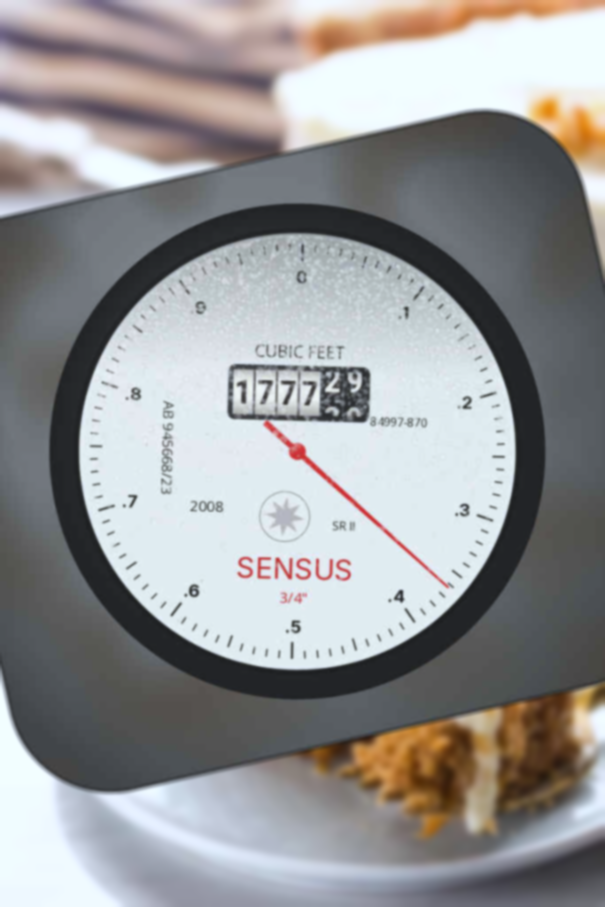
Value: value=177729.36 unit=ft³
